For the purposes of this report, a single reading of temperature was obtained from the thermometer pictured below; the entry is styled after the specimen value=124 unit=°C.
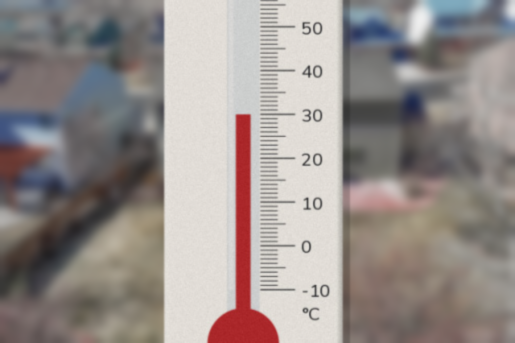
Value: value=30 unit=°C
